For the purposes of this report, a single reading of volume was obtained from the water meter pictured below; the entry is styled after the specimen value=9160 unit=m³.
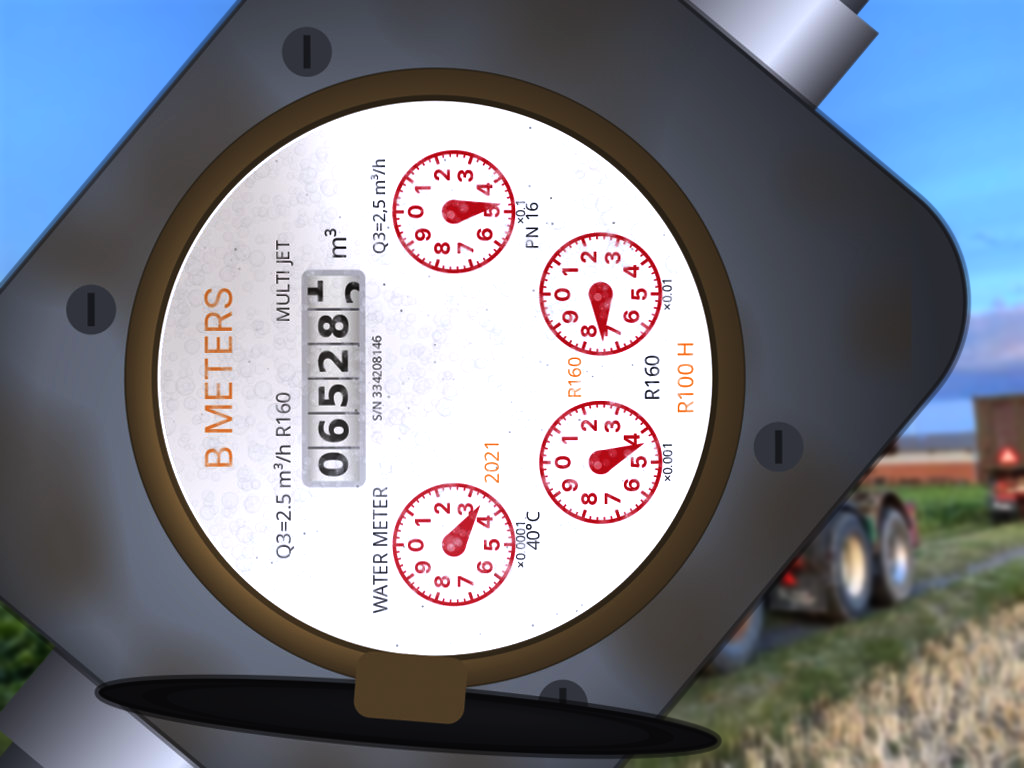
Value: value=65281.4743 unit=m³
